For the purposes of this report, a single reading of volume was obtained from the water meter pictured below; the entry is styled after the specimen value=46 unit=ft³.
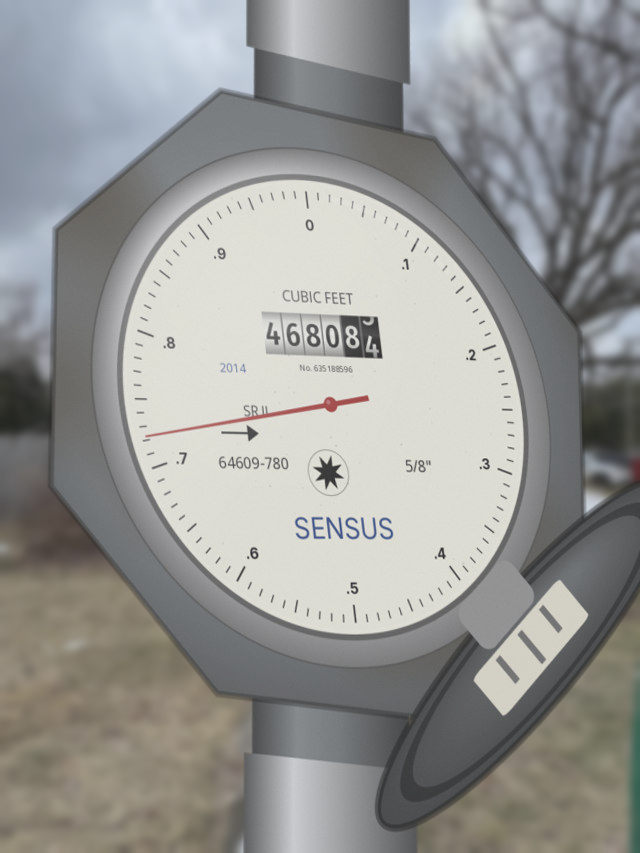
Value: value=468083.72 unit=ft³
